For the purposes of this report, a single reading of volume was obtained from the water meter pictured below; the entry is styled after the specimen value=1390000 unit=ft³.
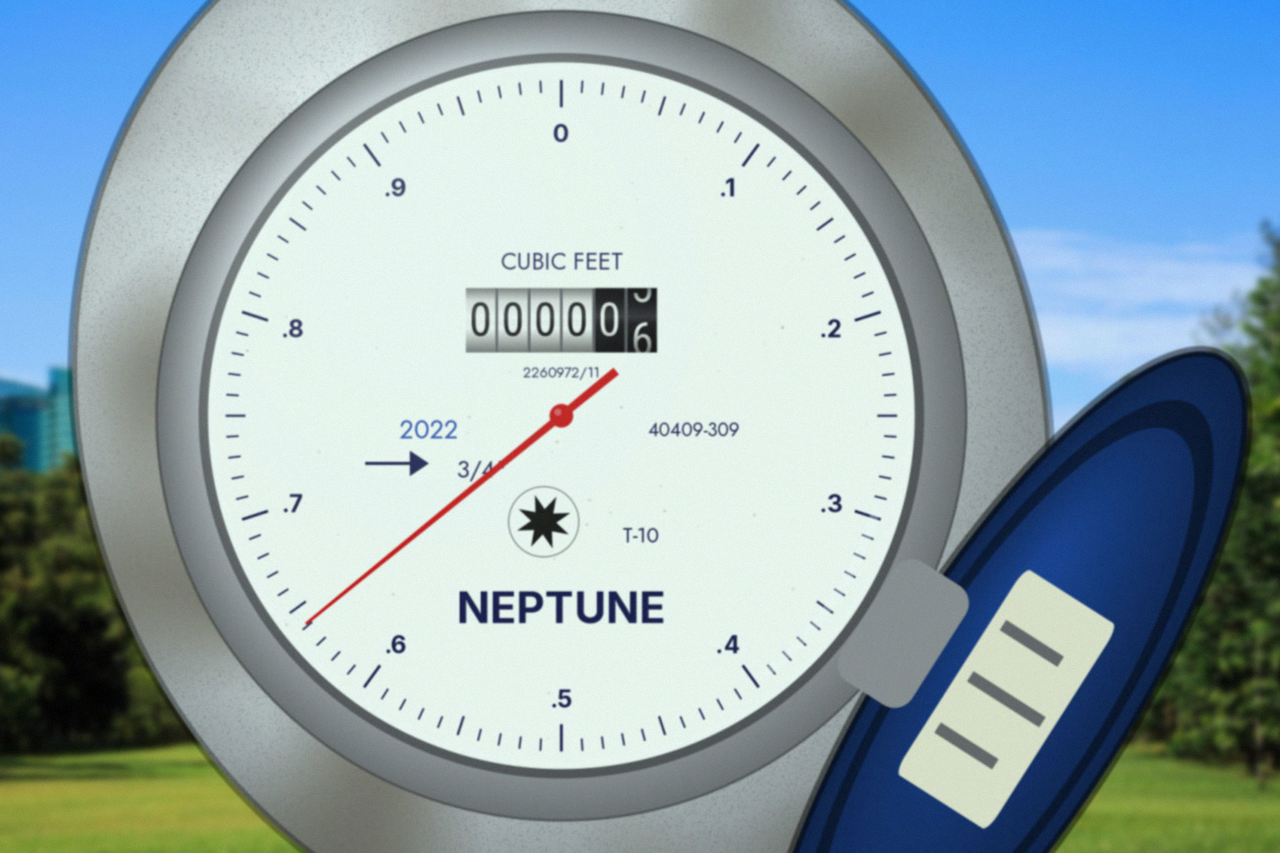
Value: value=5.64 unit=ft³
